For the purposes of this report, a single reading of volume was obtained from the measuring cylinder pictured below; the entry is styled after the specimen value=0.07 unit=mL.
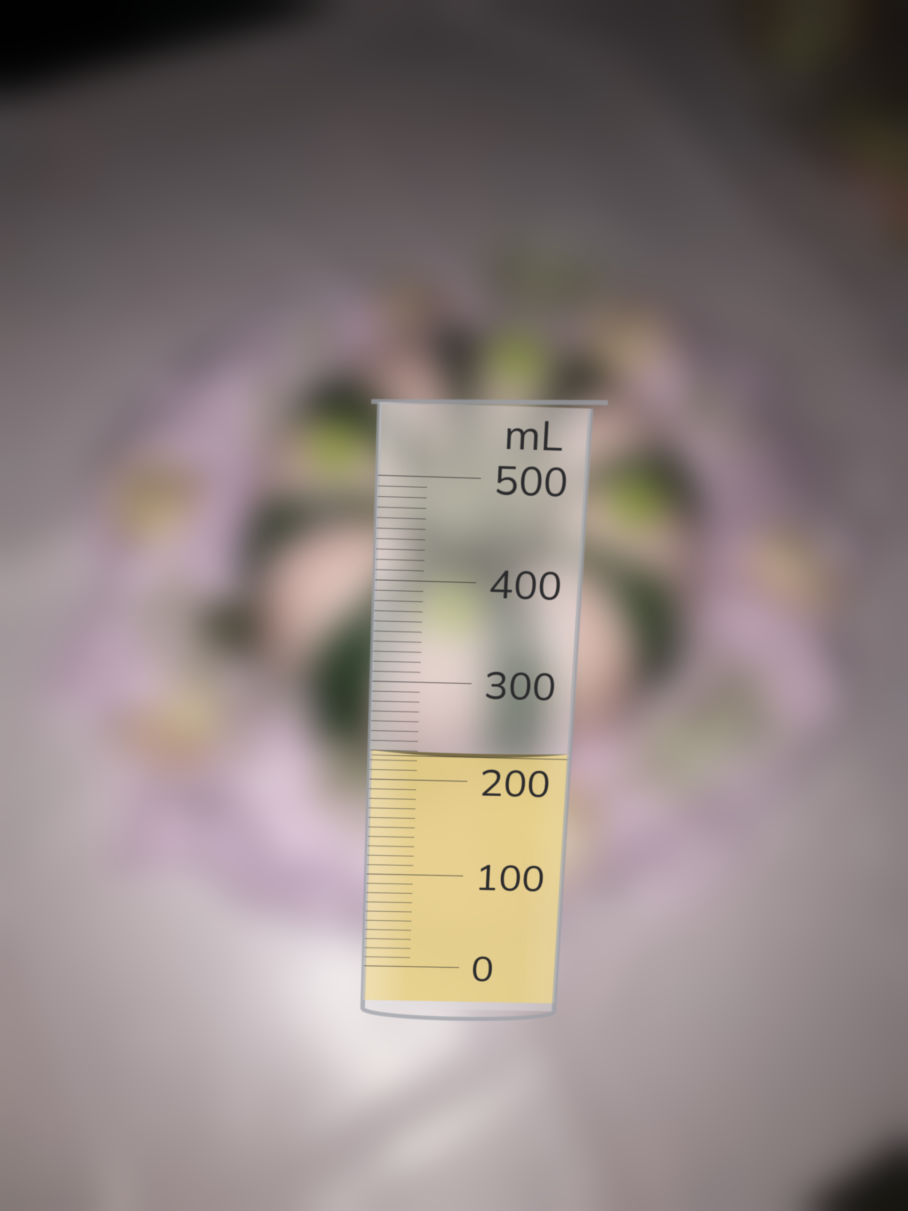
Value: value=225 unit=mL
